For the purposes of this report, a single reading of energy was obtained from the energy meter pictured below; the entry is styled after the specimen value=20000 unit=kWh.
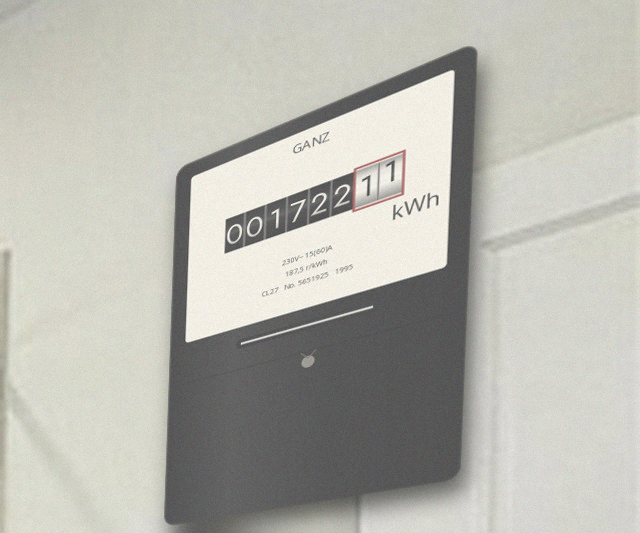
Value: value=1722.11 unit=kWh
